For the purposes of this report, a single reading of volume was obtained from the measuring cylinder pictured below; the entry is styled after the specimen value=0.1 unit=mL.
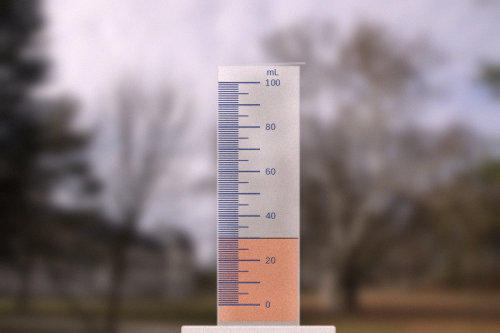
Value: value=30 unit=mL
